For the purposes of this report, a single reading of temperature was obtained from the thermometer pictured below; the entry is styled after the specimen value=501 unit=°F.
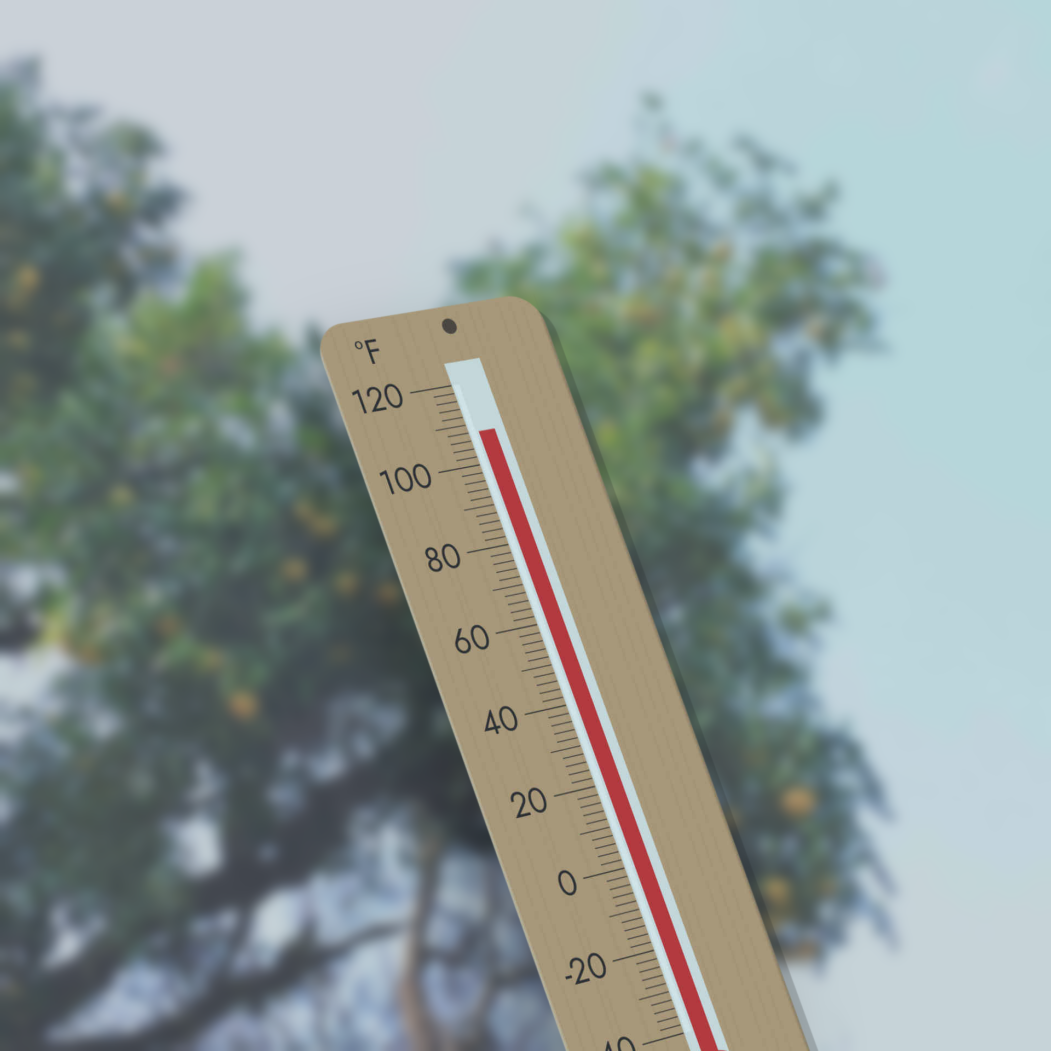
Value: value=108 unit=°F
